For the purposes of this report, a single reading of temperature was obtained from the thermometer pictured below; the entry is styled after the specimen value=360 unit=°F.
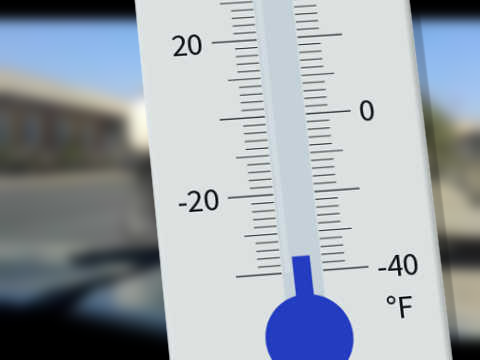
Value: value=-36 unit=°F
